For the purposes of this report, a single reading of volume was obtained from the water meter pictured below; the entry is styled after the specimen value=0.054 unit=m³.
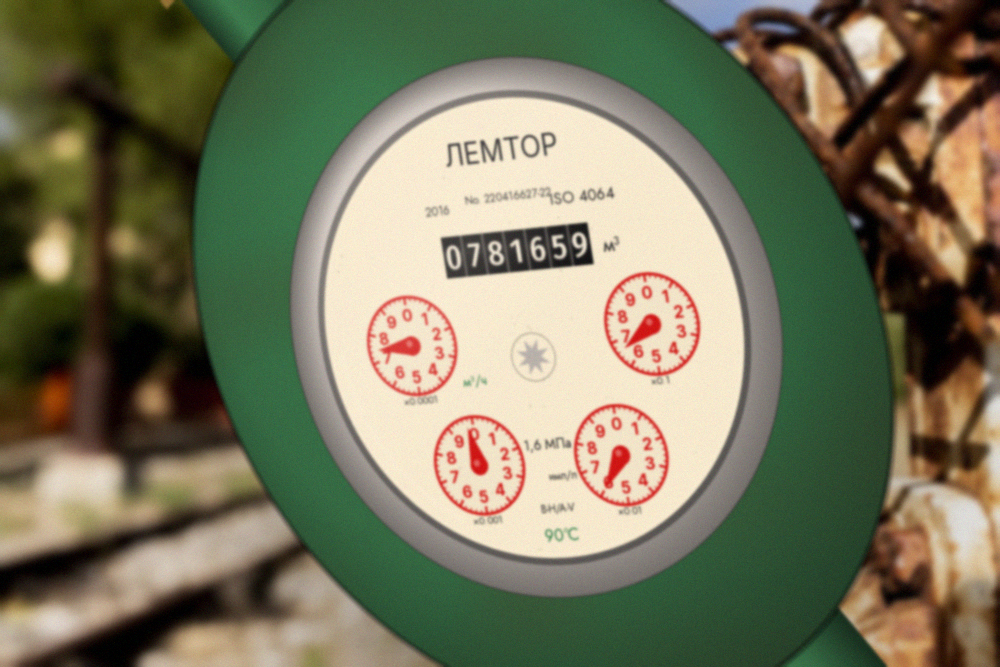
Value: value=781659.6597 unit=m³
